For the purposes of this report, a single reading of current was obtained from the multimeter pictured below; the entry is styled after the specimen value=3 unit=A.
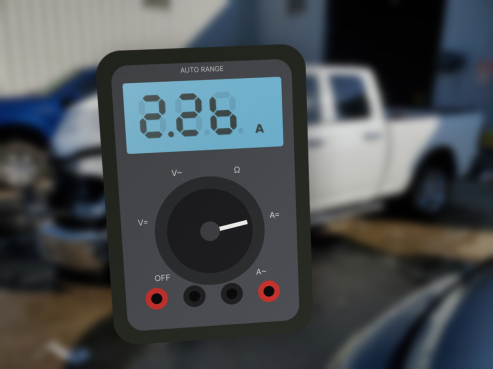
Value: value=2.26 unit=A
